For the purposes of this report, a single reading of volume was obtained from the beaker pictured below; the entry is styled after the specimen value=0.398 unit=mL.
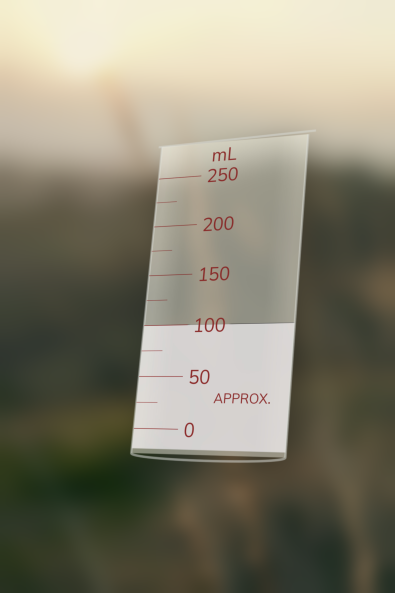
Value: value=100 unit=mL
